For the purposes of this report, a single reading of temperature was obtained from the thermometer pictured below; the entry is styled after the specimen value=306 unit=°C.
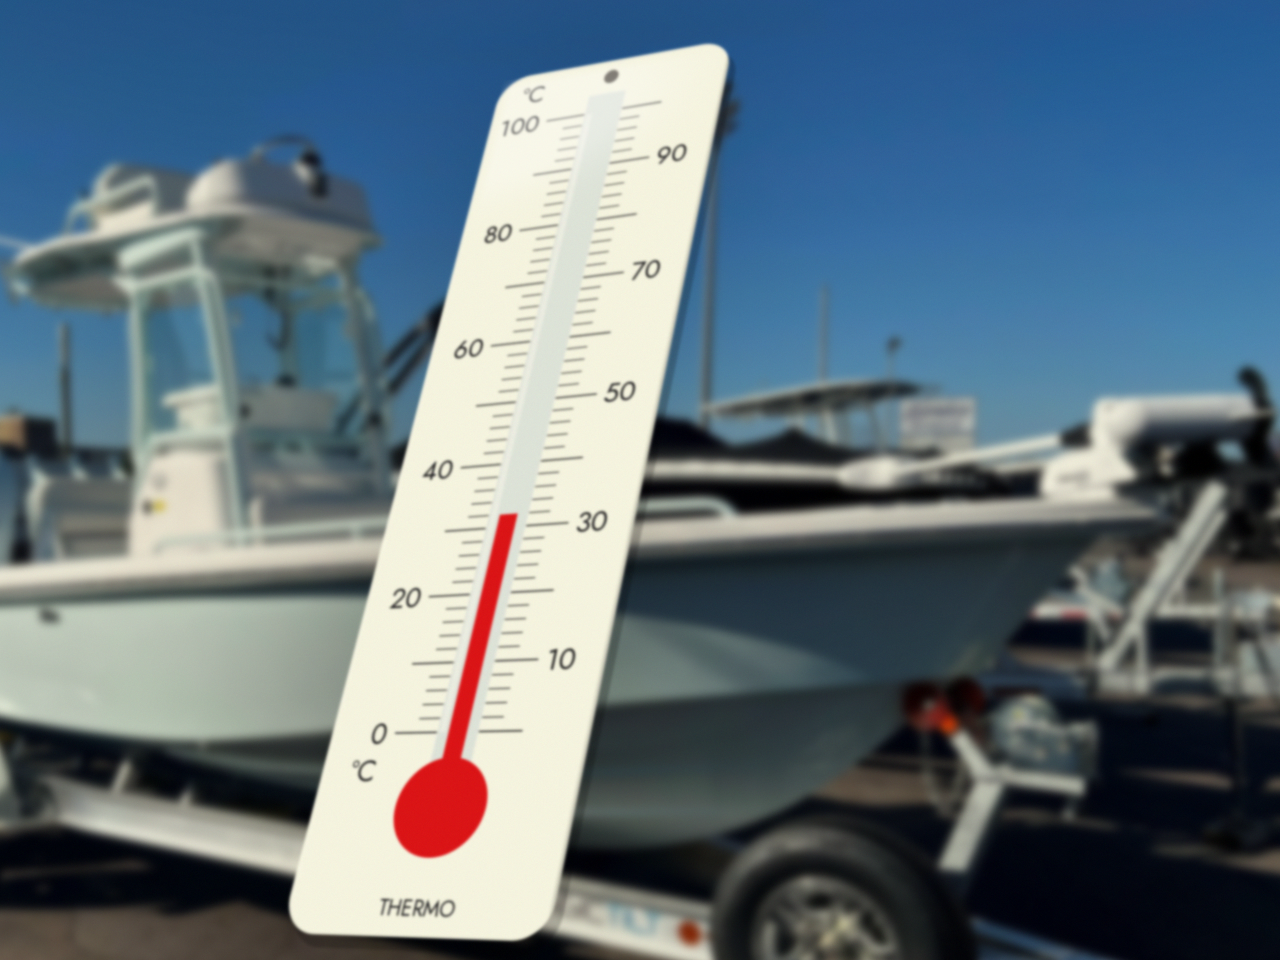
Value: value=32 unit=°C
